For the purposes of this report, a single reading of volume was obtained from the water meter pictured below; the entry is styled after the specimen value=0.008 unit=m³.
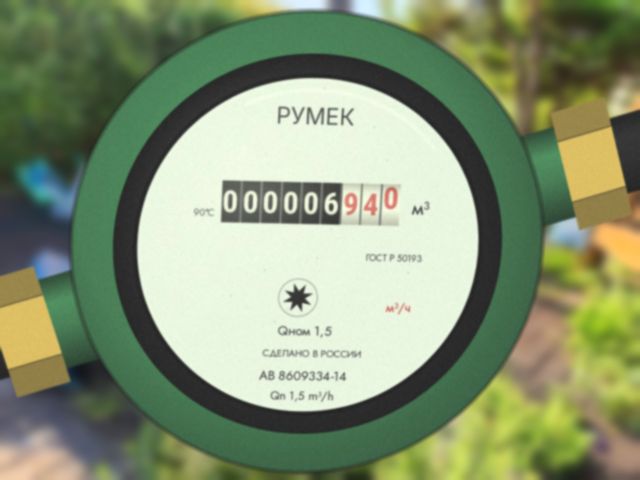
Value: value=6.940 unit=m³
